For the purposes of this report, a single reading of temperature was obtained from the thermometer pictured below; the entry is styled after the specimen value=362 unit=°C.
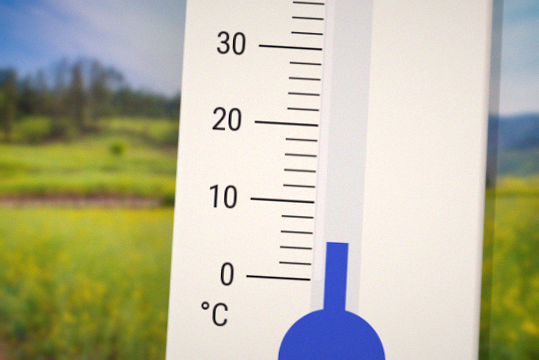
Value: value=5 unit=°C
